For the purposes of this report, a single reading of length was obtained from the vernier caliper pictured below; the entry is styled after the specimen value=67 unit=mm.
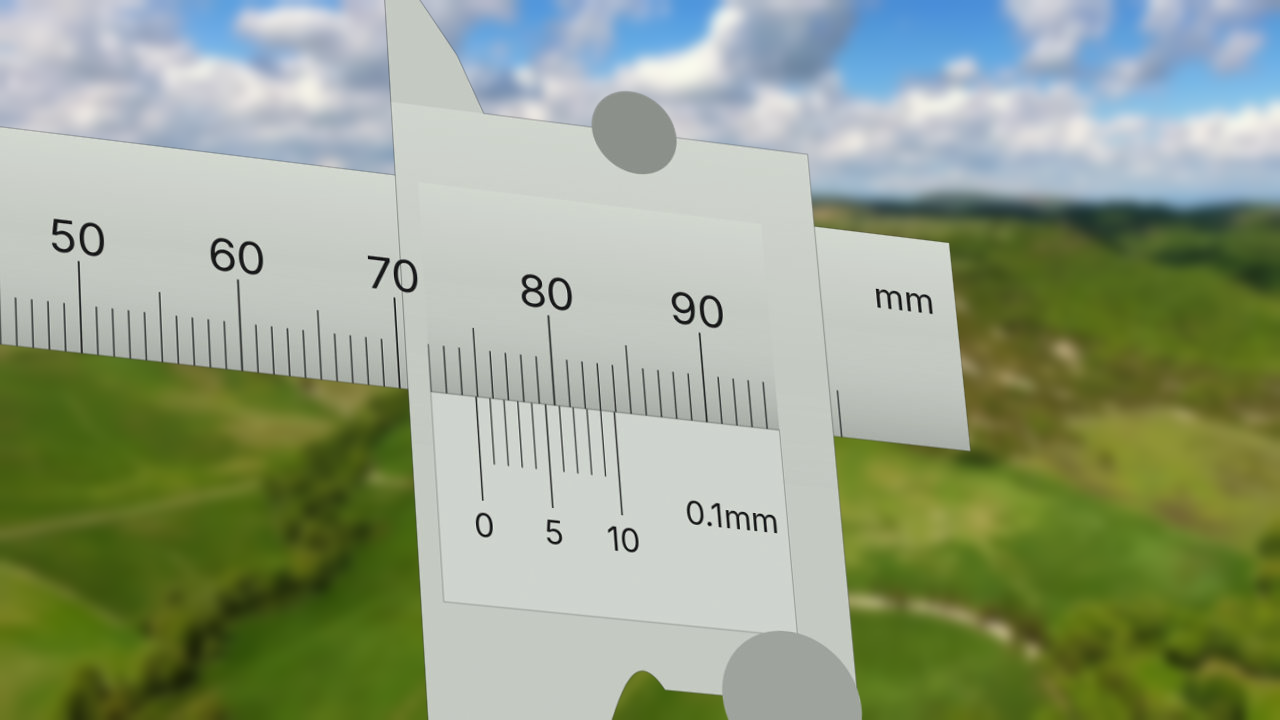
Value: value=74.9 unit=mm
